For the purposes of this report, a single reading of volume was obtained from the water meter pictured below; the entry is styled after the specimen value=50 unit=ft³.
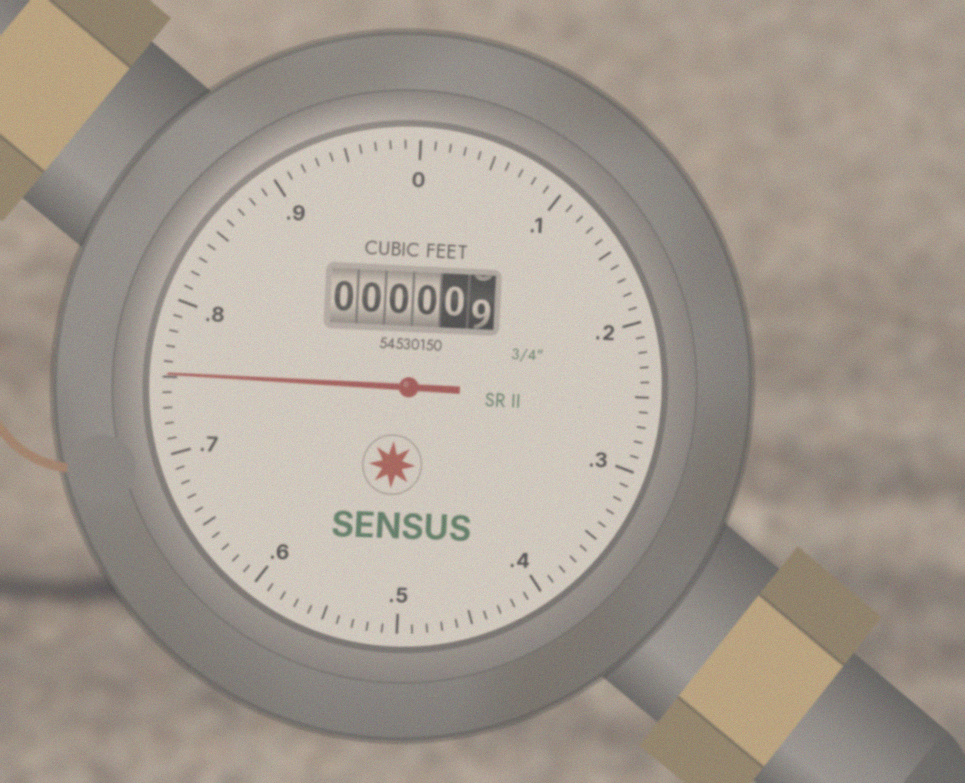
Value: value=8.75 unit=ft³
